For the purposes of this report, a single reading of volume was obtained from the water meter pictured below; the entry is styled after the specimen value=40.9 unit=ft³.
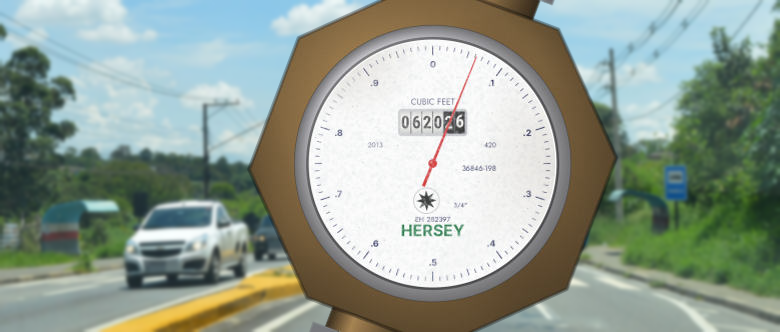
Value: value=62026.06 unit=ft³
